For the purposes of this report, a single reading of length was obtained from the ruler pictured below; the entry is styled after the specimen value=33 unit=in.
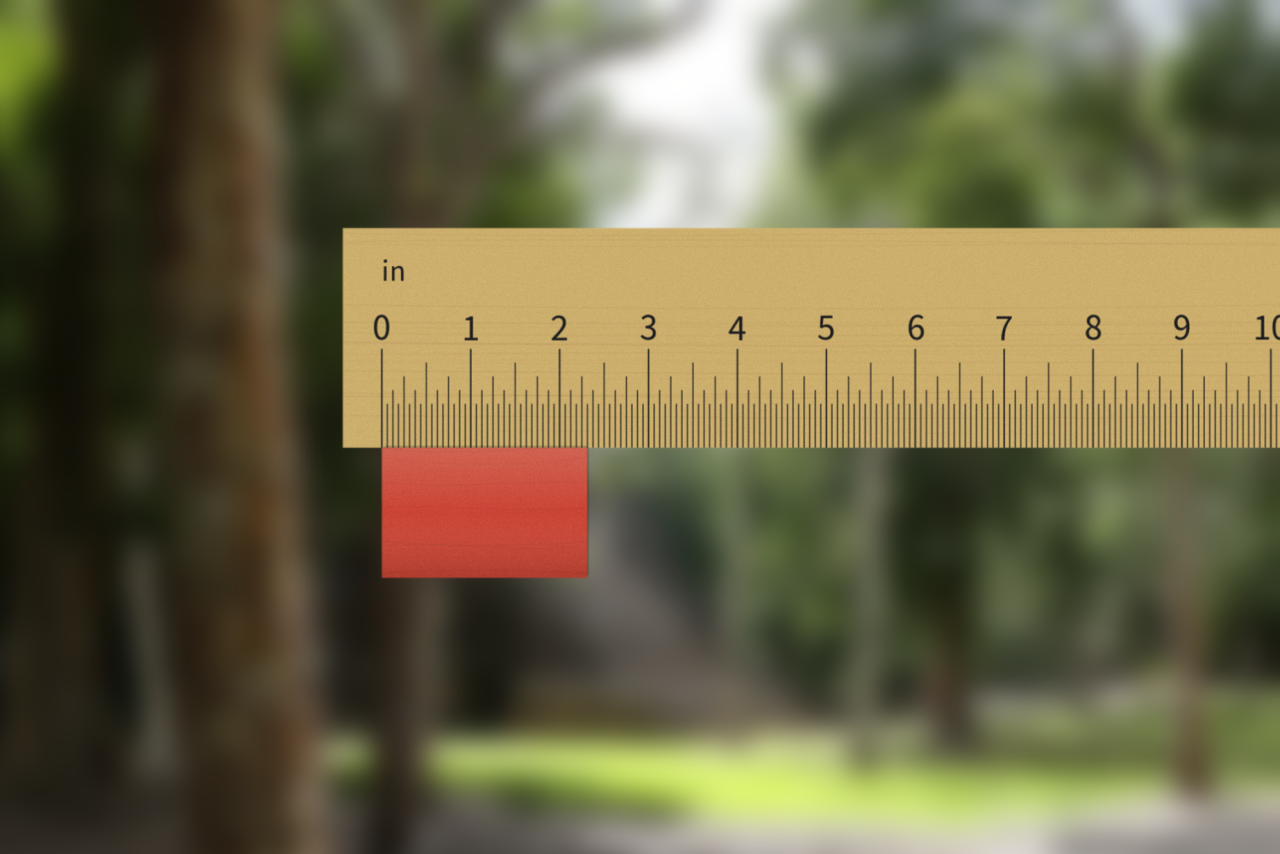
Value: value=2.3125 unit=in
